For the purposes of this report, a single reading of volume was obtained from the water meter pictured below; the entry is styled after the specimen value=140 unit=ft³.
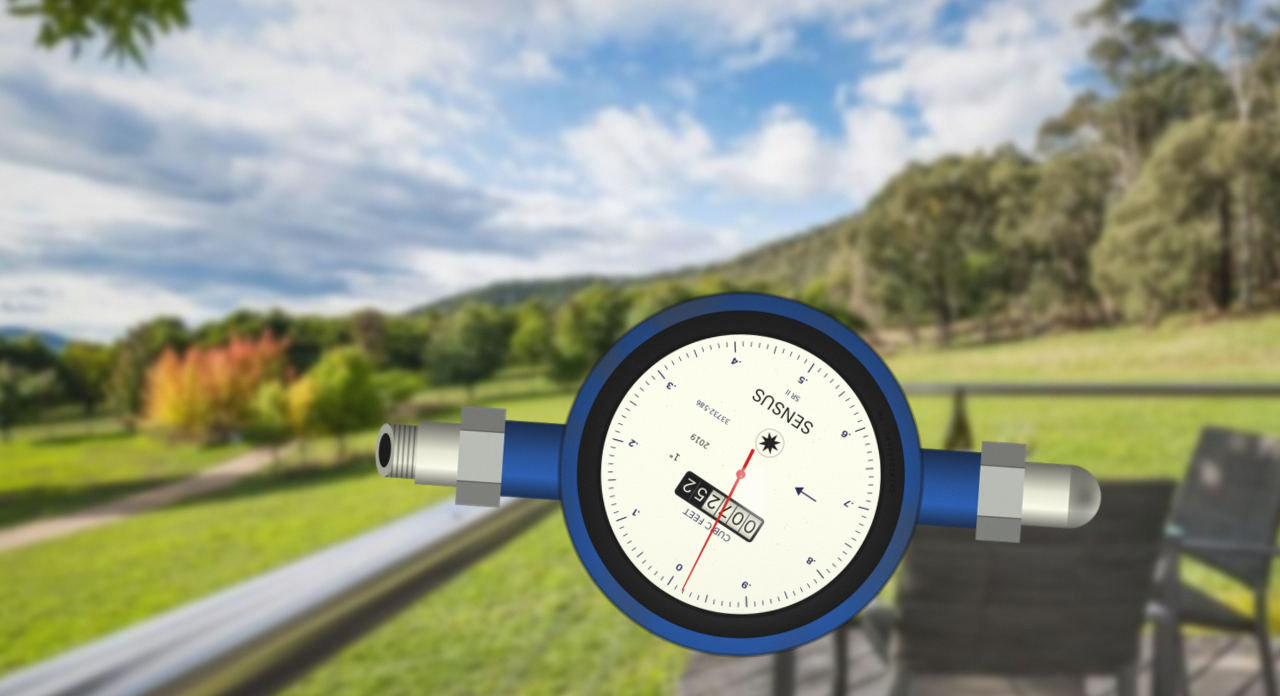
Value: value=7251.98 unit=ft³
